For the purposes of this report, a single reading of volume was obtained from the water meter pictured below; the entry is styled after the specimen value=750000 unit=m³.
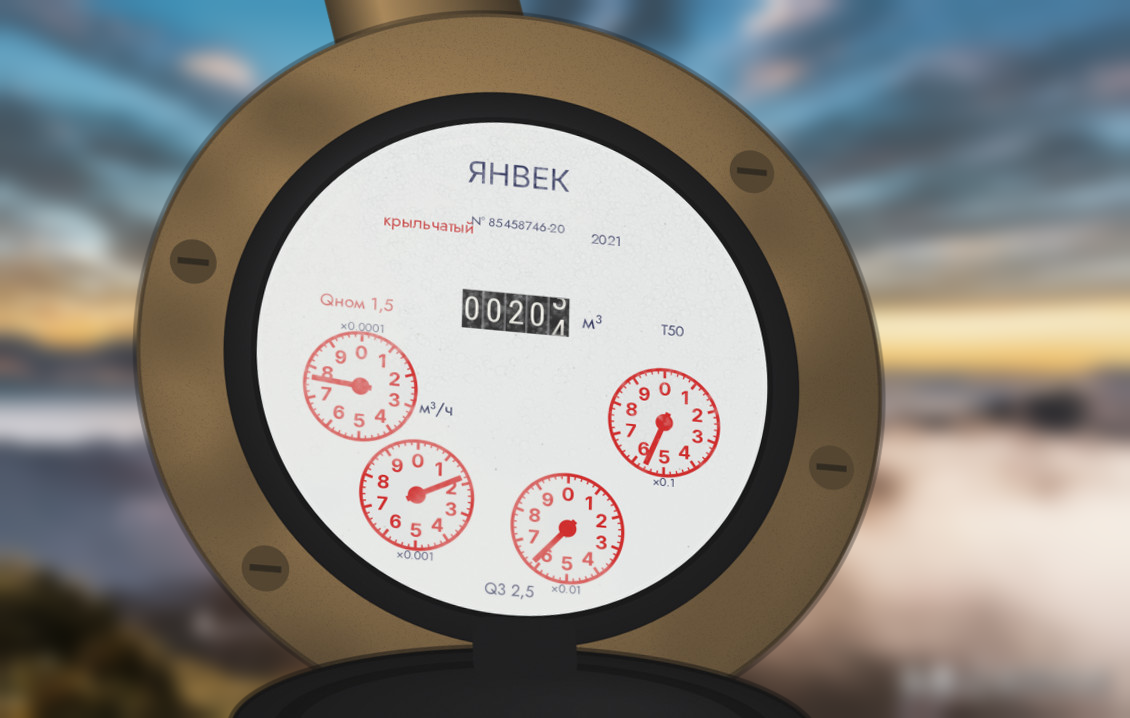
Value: value=203.5617 unit=m³
